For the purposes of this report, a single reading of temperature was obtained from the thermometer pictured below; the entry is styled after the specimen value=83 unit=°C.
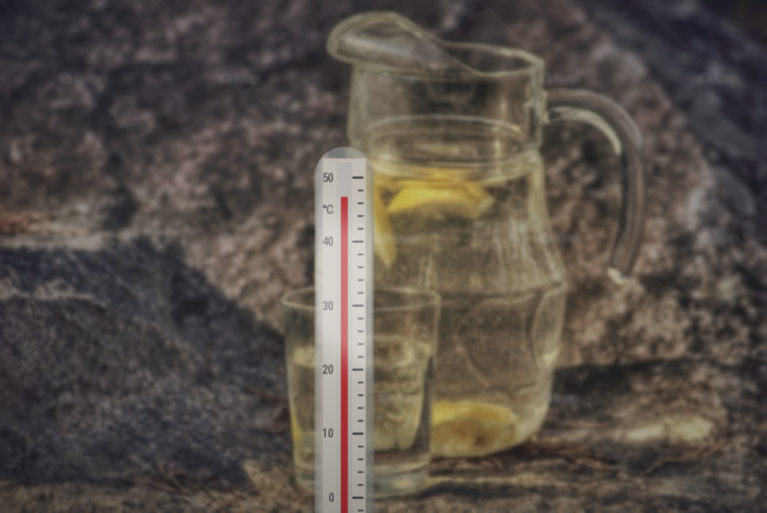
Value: value=47 unit=°C
